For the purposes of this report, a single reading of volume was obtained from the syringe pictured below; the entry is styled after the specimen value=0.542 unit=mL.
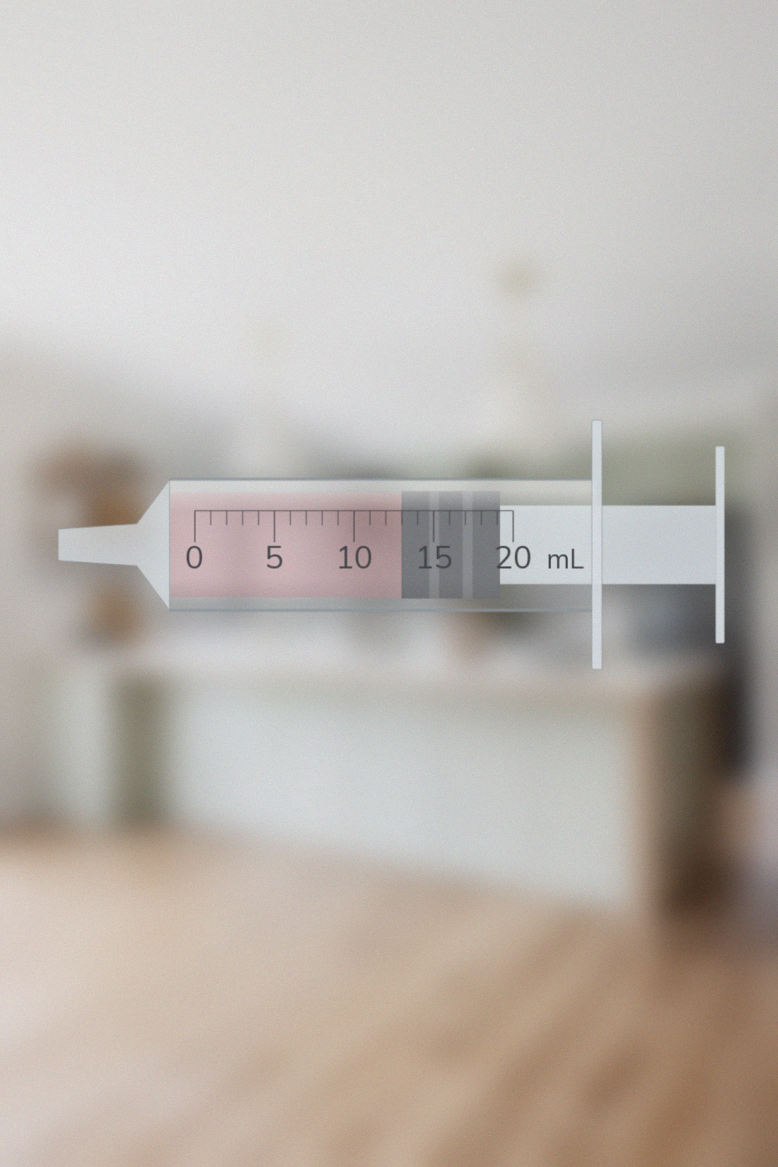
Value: value=13 unit=mL
